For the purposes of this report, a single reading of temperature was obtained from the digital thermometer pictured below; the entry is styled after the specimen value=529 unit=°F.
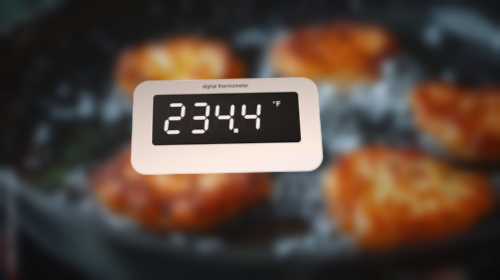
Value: value=234.4 unit=°F
